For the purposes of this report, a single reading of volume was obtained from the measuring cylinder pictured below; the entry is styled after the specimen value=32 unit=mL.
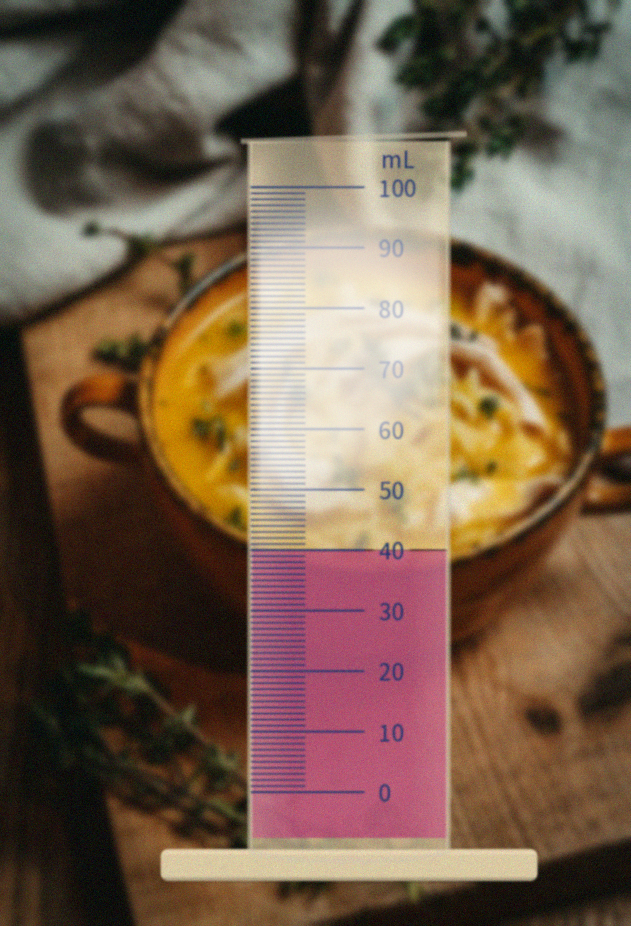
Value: value=40 unit=mL
